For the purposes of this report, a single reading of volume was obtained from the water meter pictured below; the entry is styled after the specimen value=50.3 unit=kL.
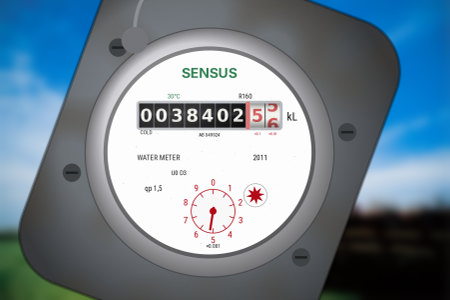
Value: value=38402.555 unit=kL
